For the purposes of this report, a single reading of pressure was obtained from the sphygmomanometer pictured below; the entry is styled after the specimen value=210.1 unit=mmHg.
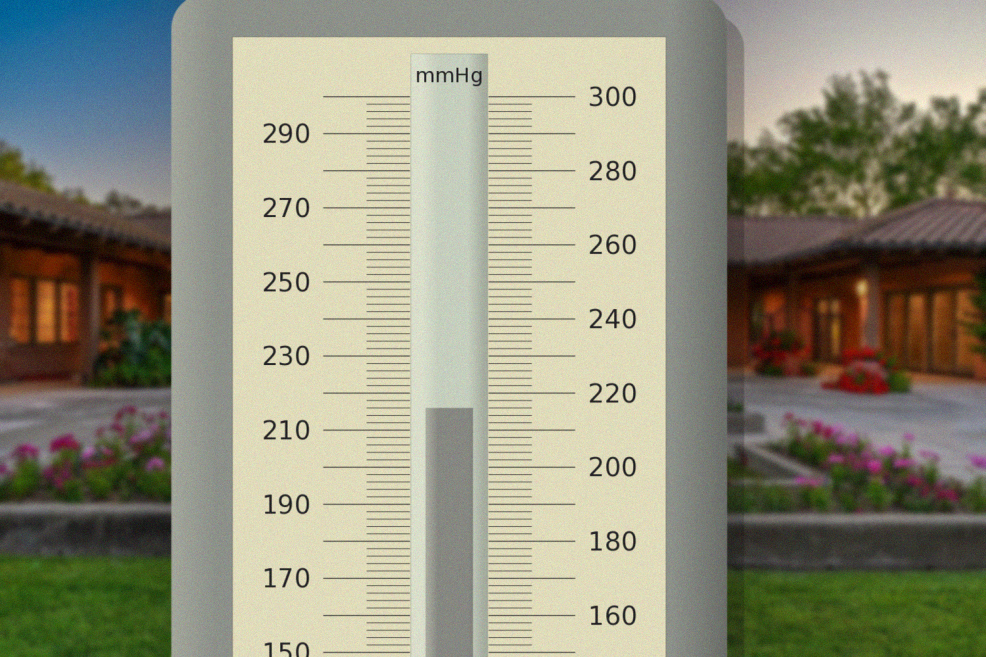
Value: value=216 unit=mmHg
